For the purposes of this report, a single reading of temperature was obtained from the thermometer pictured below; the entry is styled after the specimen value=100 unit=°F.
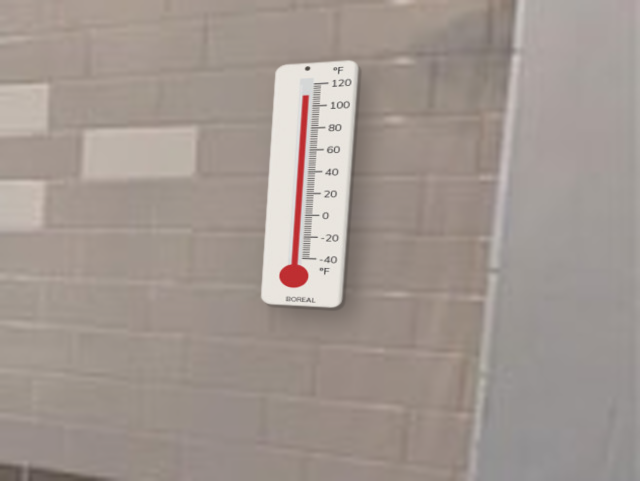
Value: value=110 unit=°F
